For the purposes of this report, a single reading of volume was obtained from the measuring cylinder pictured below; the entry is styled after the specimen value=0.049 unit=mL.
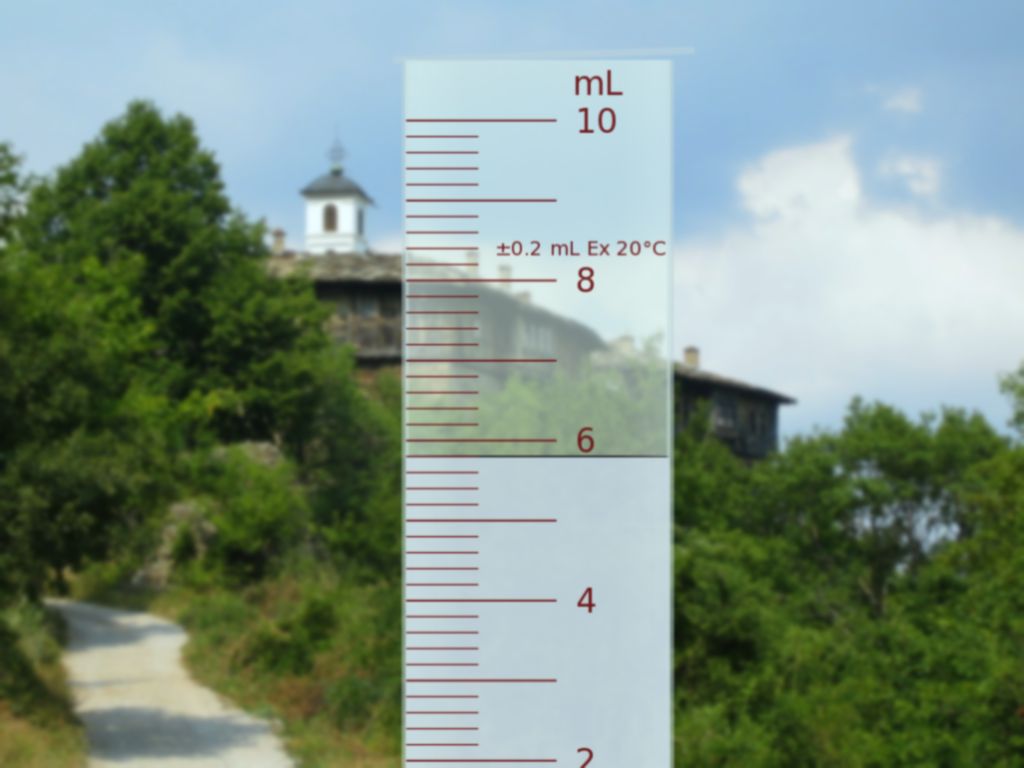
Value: value=5.8 unit=mL
